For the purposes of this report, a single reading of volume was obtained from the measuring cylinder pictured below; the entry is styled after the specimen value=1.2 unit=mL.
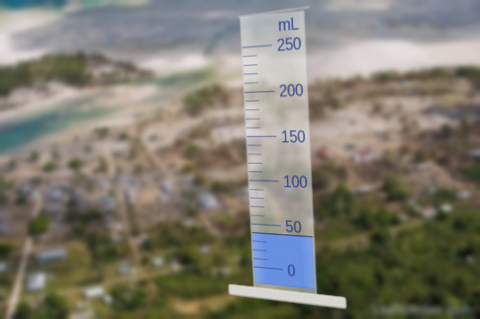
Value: value=40 unit=mL
